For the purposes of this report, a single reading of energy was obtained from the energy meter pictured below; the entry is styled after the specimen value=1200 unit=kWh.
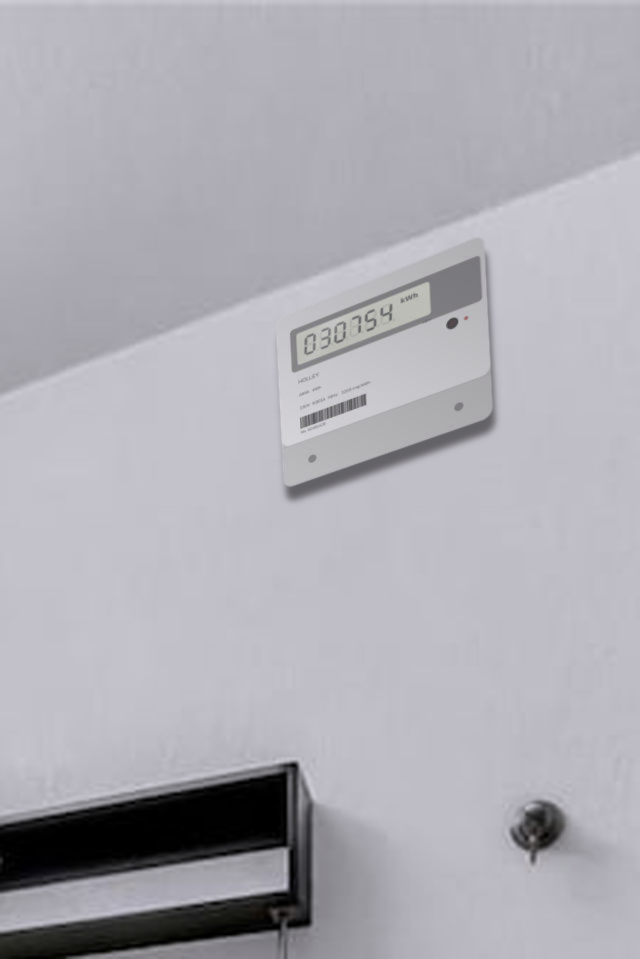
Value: value=30754 unit=kWh
